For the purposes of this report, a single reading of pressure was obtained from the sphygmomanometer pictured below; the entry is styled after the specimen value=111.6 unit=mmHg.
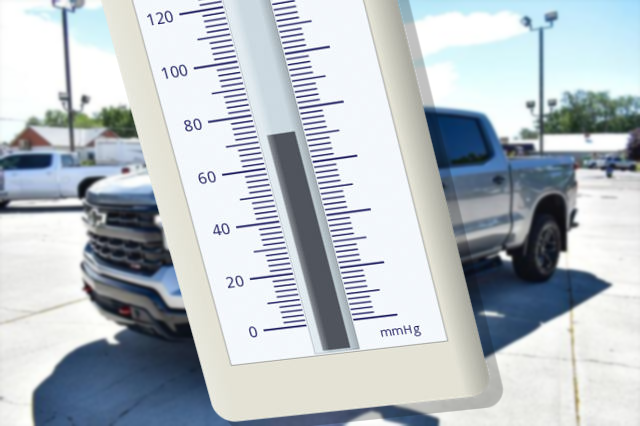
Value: value=72 unit=mmHg
